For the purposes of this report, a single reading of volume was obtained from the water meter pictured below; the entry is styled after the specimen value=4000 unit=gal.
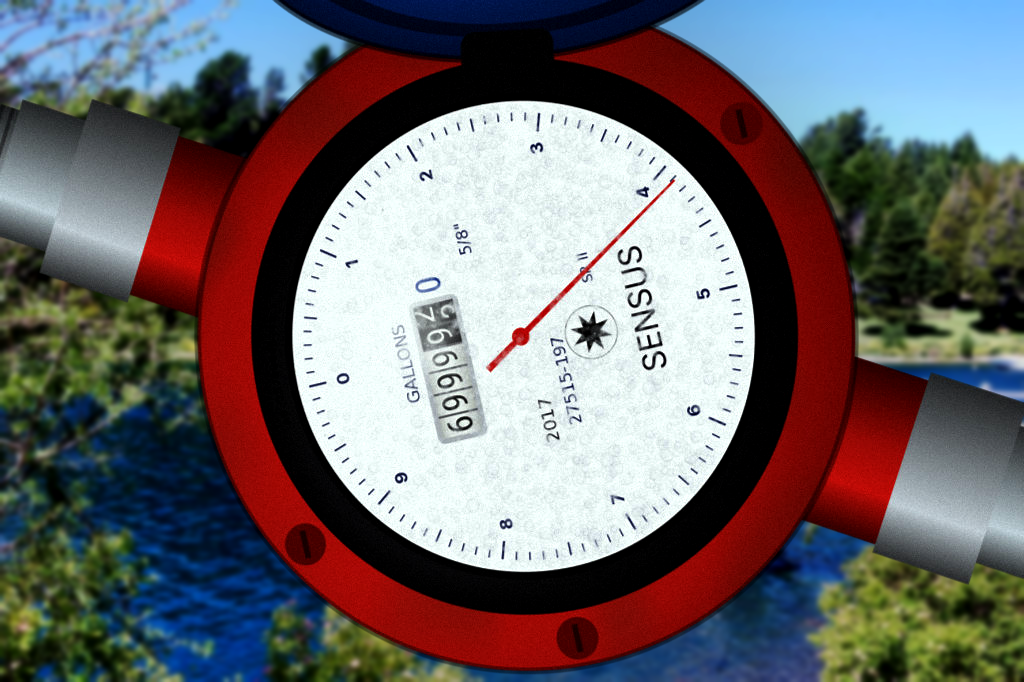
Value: value=6999924.1 unit=gal
